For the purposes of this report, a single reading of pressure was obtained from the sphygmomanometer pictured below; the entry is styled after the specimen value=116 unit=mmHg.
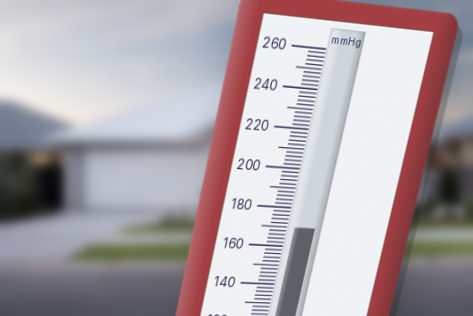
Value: value=170 unit=mmHg
